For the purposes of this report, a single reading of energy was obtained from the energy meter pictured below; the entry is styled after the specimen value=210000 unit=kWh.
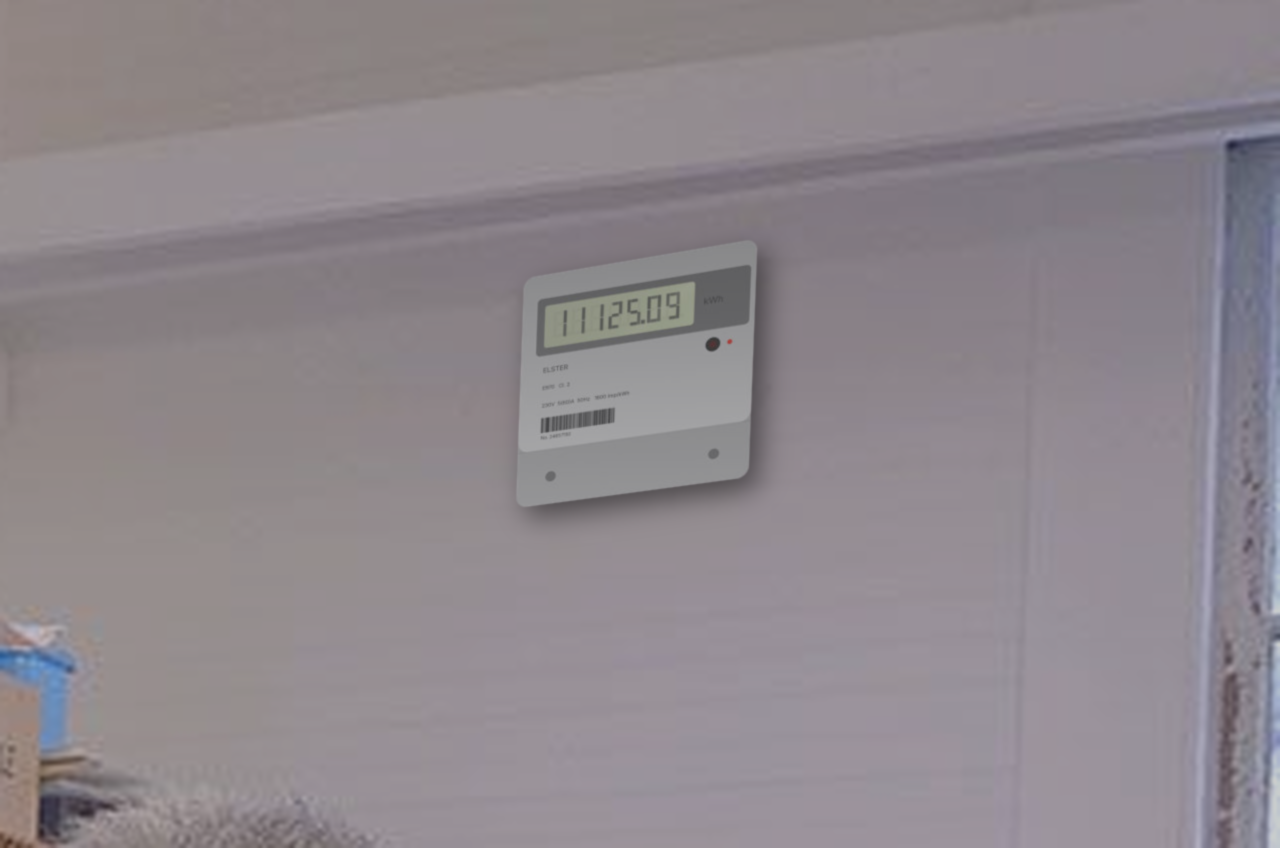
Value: value=11125.09 unit=kWh
